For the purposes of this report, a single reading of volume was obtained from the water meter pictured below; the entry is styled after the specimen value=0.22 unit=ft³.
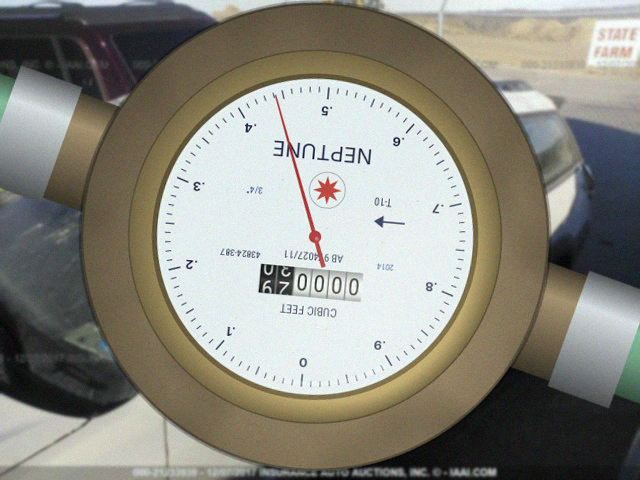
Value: value=29.44 unit=ft³
